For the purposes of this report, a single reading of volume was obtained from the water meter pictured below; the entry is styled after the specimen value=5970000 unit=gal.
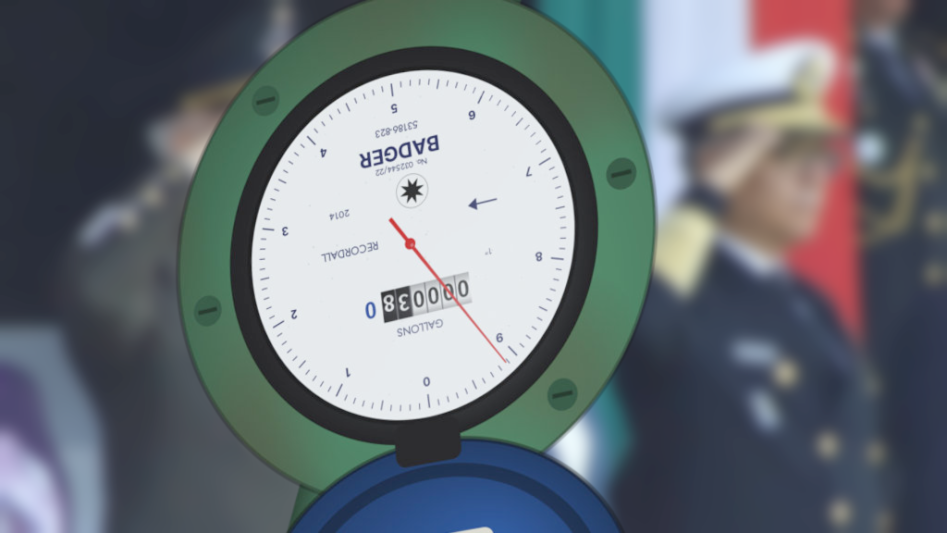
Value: value=379.1 unit=gal
